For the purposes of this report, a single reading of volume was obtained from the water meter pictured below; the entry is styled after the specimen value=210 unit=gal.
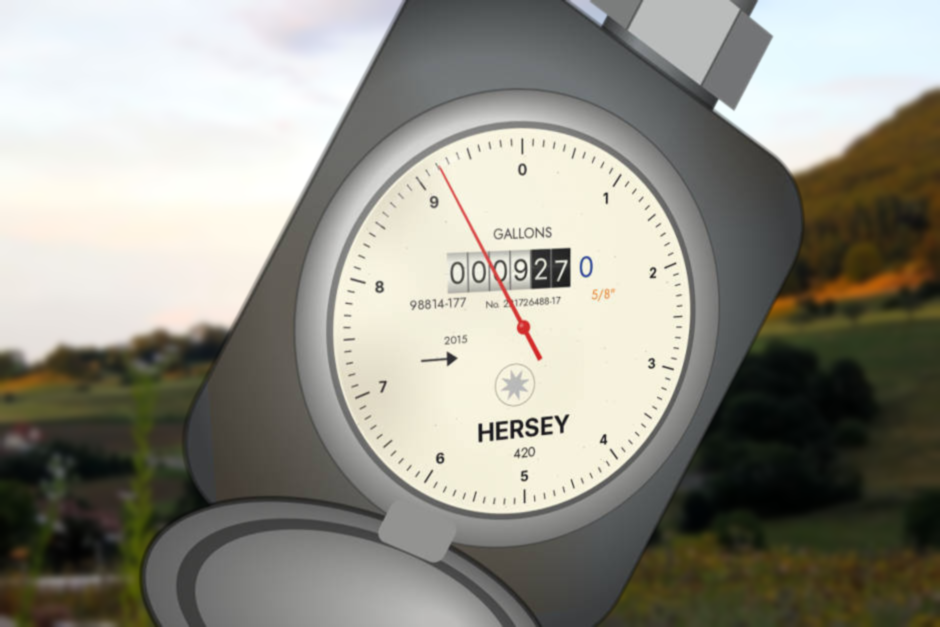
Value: value=9269.2 unit=gal
